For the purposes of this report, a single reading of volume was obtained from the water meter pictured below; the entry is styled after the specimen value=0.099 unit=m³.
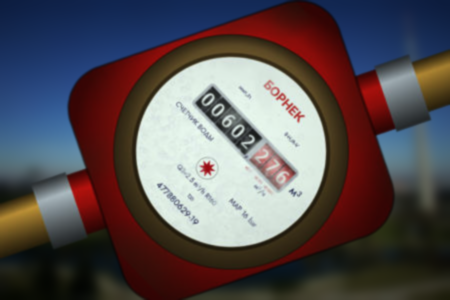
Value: value=602.276 unit=m³
